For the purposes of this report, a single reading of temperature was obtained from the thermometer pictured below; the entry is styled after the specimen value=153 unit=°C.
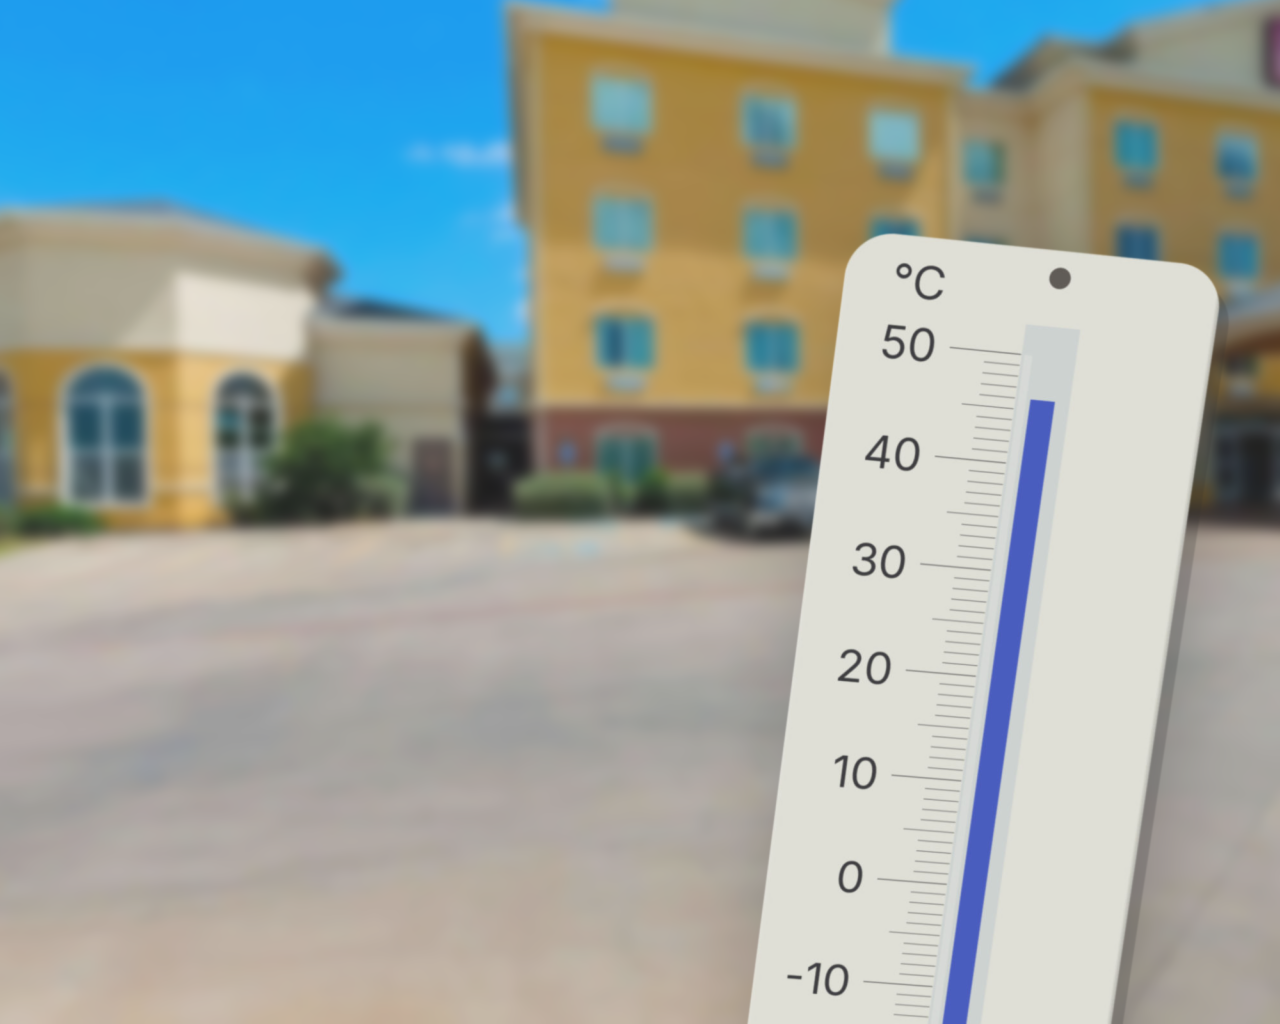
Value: value=46 unit=°C
